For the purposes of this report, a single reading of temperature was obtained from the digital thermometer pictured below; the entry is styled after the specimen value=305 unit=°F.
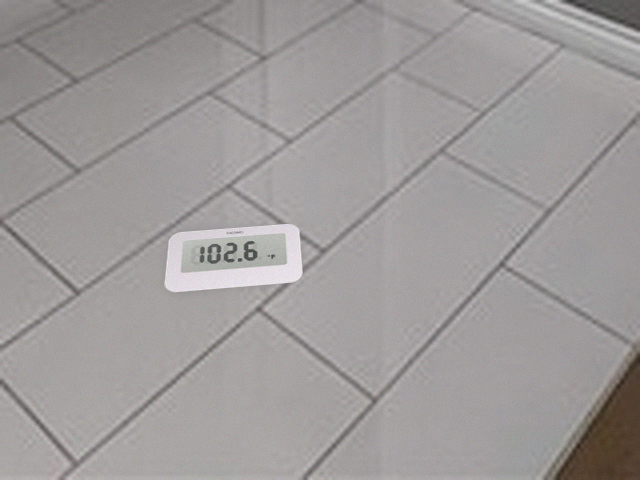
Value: value=102.6 unit=°F
